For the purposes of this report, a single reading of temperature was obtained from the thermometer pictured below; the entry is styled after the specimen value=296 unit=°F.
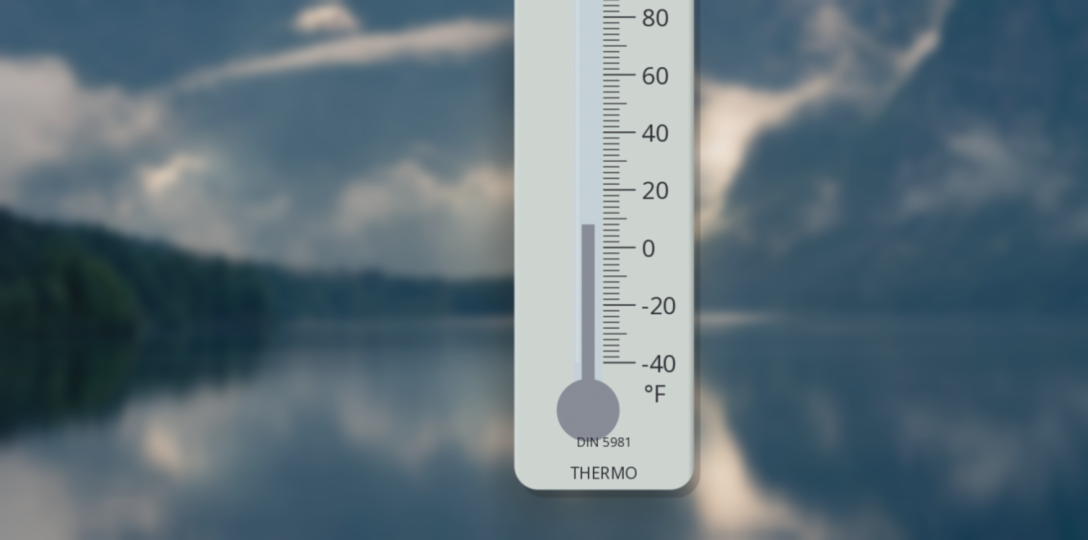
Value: value=8 unit=°F
